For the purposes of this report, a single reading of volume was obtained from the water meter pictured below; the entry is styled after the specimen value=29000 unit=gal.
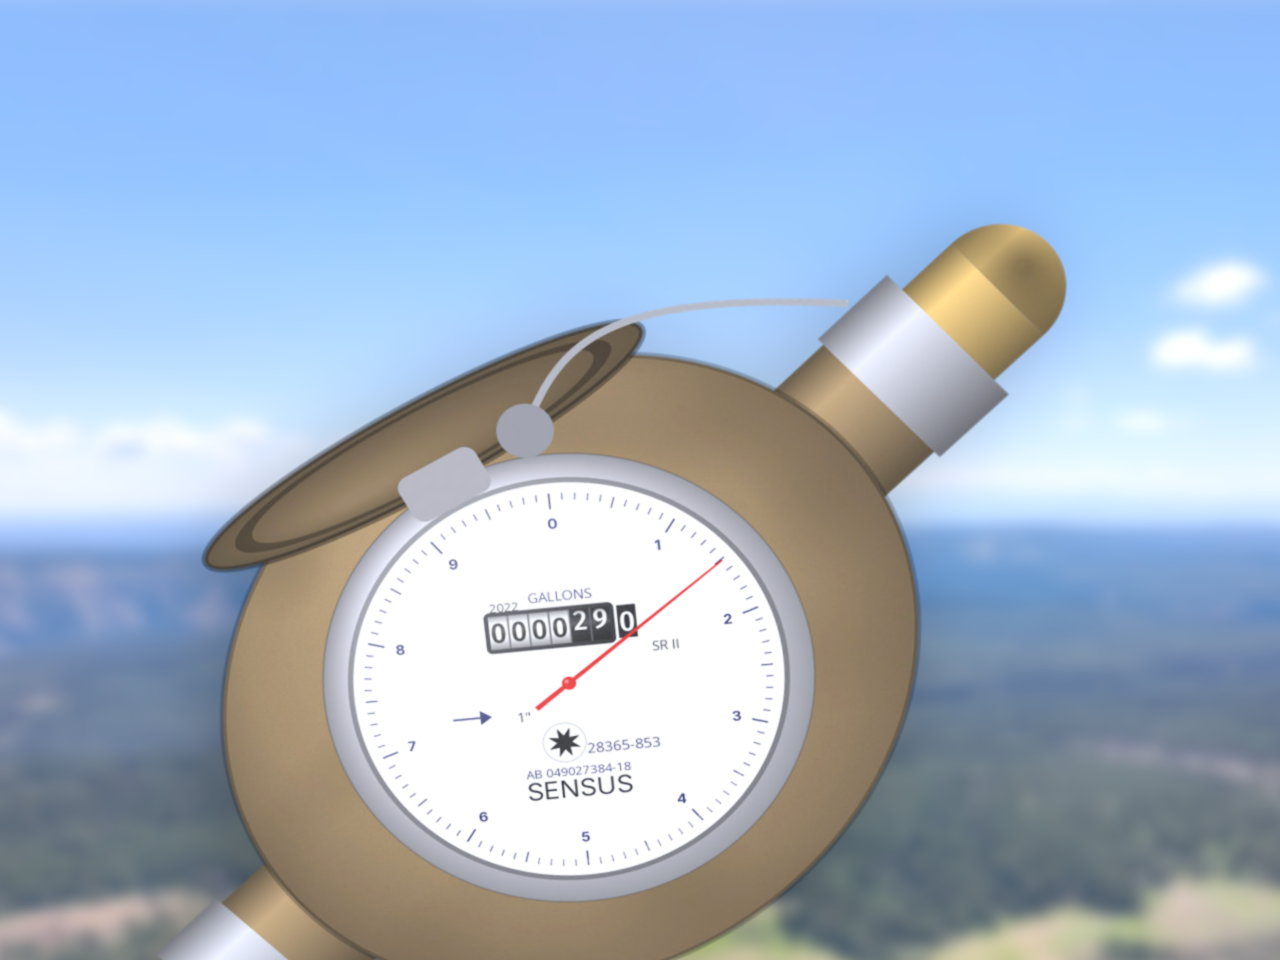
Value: value=291.5 unit=gal
